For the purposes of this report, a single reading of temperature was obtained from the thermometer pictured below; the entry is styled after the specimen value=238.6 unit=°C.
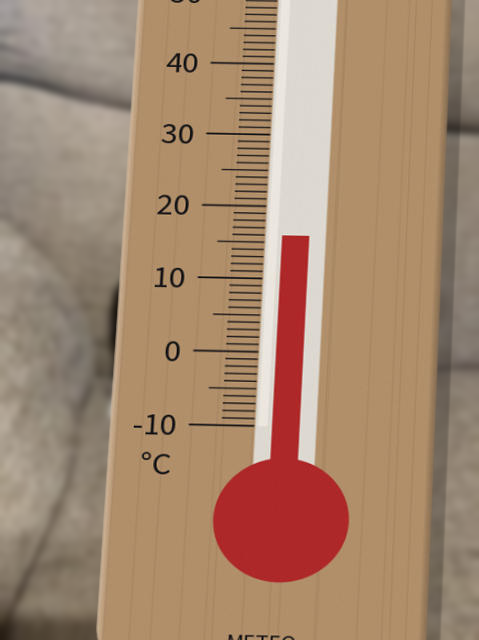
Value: value=16 unit=°C
